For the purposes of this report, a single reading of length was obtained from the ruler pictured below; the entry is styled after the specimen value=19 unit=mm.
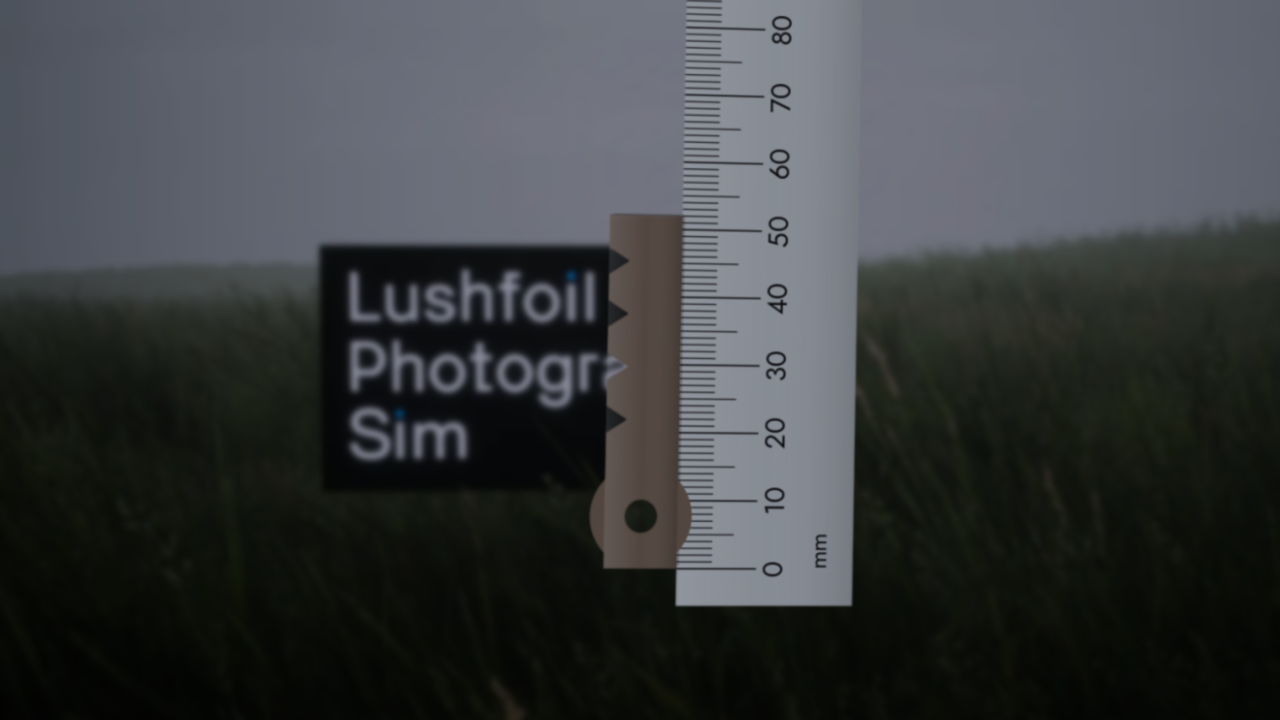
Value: value=52 unit=mm
